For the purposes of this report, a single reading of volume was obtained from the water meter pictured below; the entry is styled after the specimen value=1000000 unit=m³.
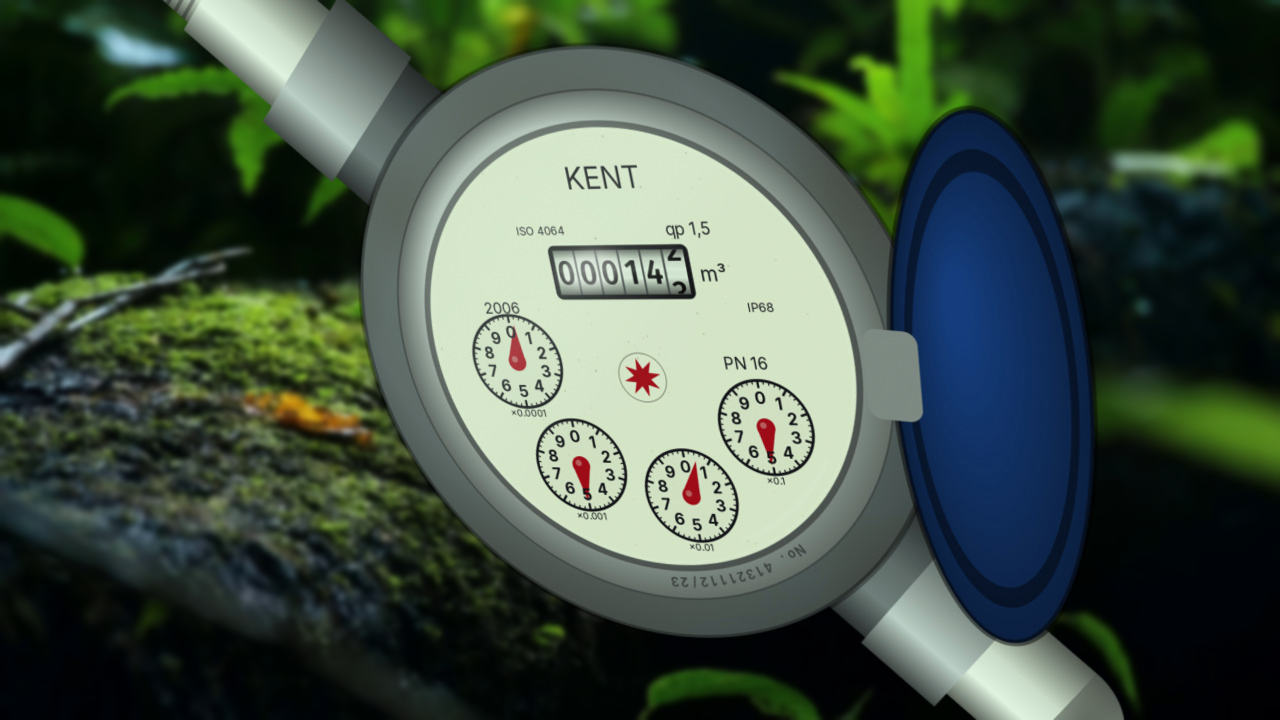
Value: value=142.5050 unit=m³
